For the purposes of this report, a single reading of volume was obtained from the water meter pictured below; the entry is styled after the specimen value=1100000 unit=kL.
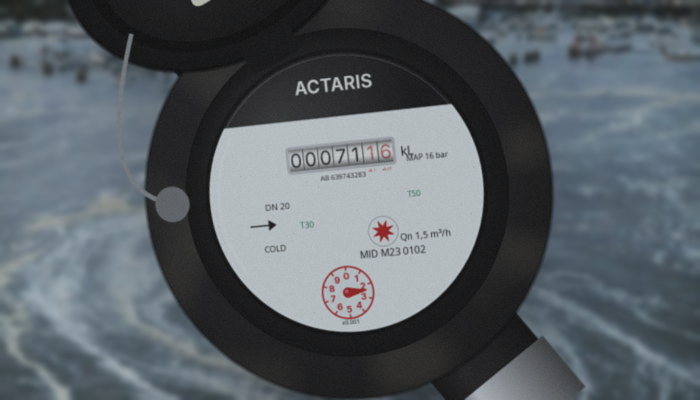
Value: value=71.162 unit=kL
